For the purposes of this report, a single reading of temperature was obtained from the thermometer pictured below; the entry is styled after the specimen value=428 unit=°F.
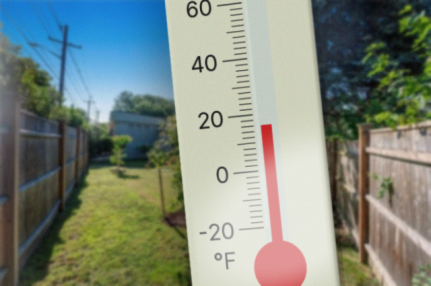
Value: value=16 unit=°F
